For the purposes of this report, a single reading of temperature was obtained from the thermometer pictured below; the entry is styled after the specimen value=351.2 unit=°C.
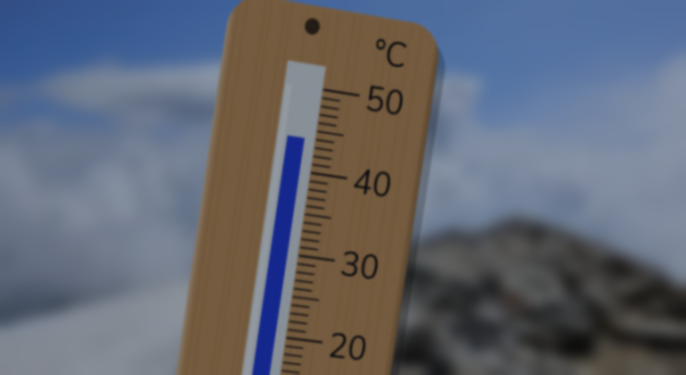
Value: value=44 unit=°C
